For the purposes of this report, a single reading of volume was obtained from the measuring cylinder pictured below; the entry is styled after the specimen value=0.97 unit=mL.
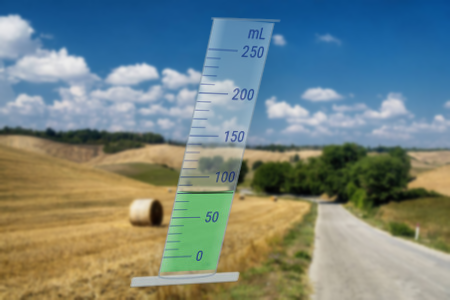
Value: value=80 unit=mL
